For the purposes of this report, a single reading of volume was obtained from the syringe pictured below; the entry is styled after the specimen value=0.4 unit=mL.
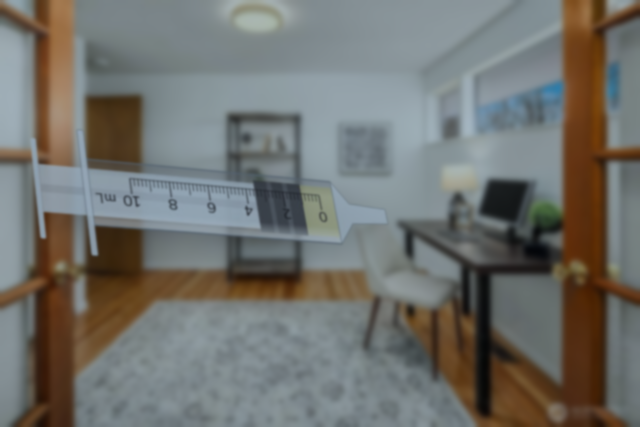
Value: value=1 unit=mL
